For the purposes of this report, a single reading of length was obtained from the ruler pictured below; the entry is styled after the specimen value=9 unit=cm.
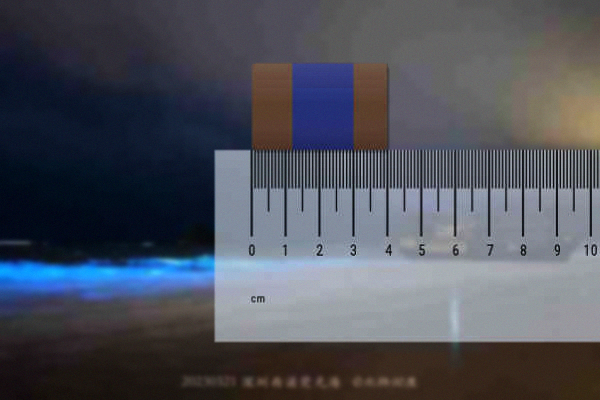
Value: value=4 unit=cm
